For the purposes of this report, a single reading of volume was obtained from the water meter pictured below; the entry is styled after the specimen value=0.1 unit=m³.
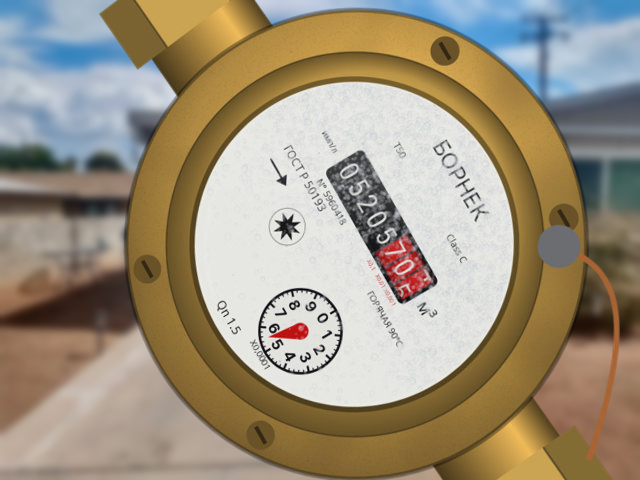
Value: value=5205.7045 unit=m³
